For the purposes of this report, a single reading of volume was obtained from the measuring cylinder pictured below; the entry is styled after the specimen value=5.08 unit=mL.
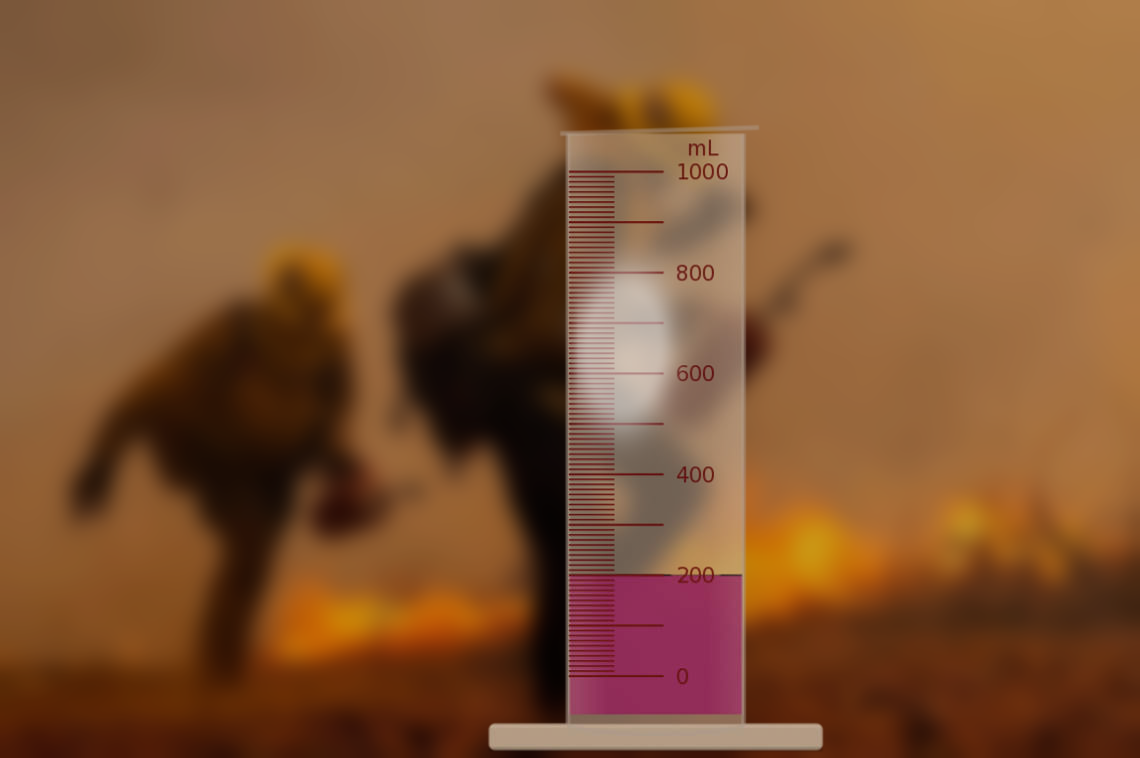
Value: value=200 unit=mL
